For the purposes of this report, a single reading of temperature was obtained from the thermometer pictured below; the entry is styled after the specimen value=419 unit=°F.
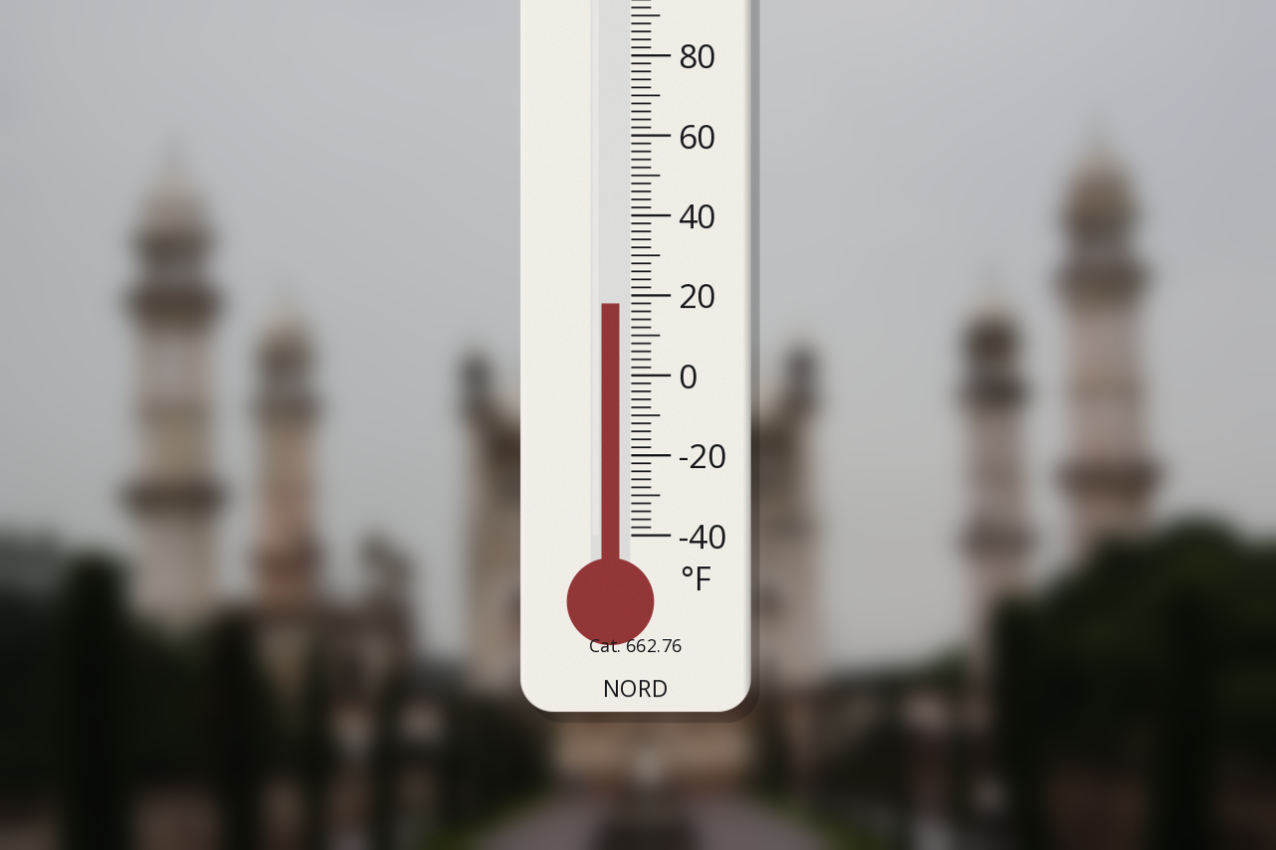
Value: value=18 unit=°F
